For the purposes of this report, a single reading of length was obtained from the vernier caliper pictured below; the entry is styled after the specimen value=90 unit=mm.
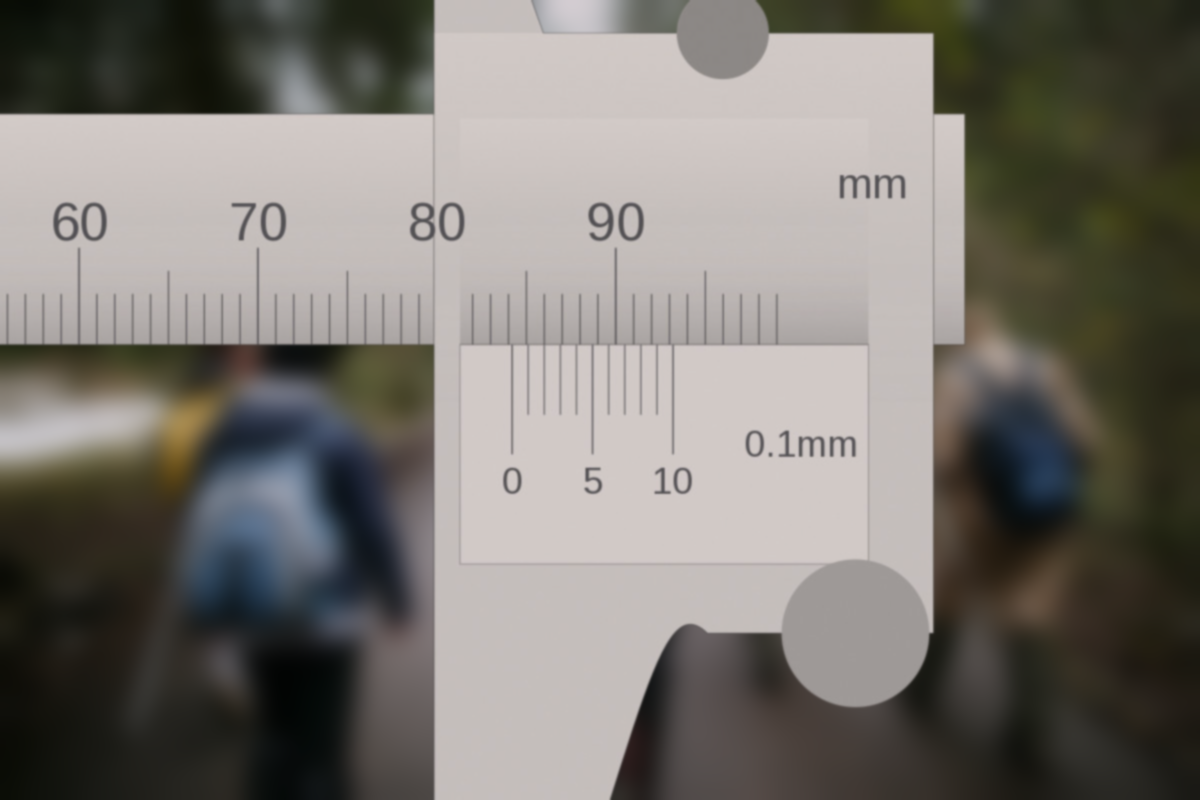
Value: value=84.2 unit=mm
